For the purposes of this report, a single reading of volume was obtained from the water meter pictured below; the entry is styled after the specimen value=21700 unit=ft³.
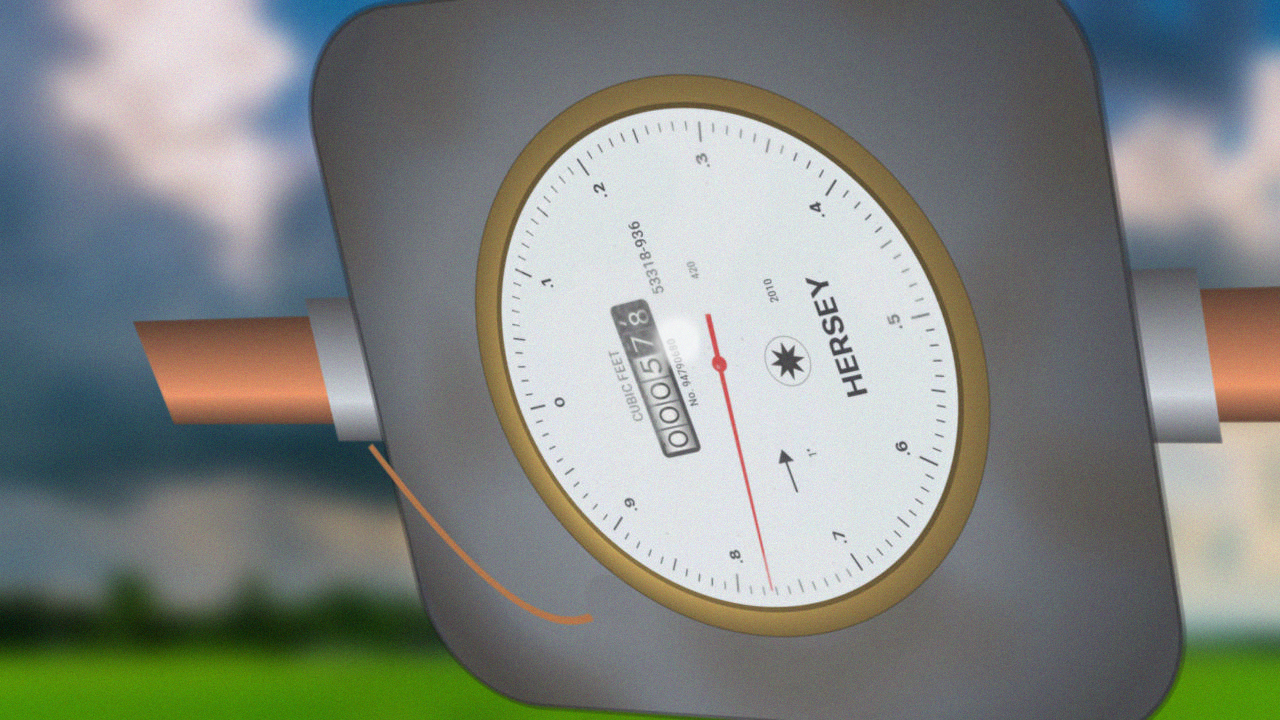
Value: value=577.77 unit=ft³
